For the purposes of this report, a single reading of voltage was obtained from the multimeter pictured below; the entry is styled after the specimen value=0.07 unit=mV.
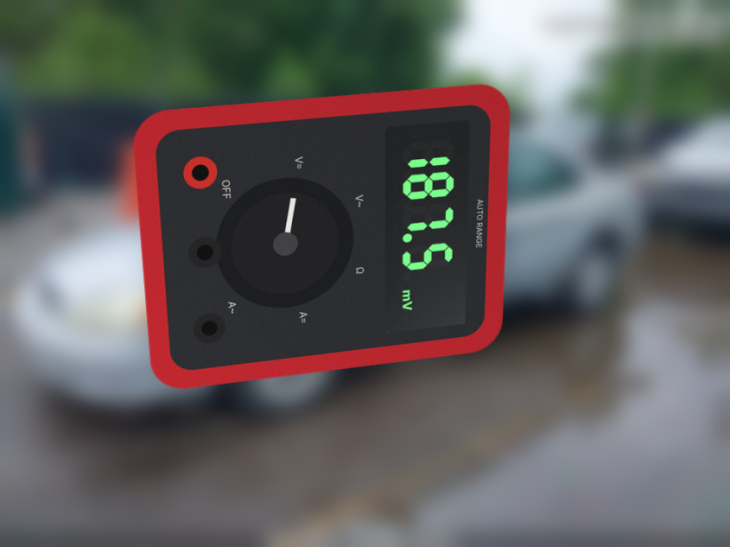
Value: value=187.5 unit=mV
